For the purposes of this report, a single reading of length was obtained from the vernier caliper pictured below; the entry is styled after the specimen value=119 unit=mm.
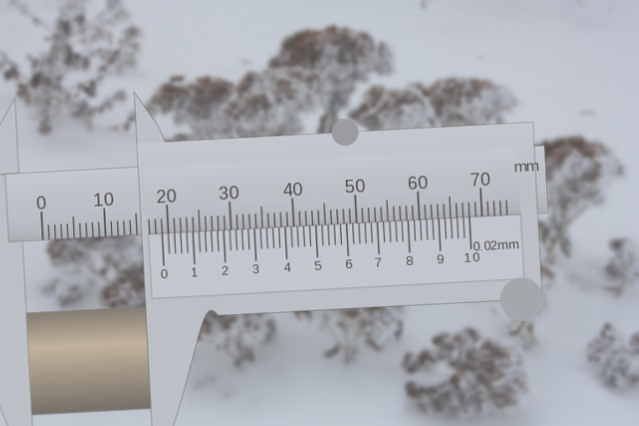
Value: value=19.0 unit=mm
